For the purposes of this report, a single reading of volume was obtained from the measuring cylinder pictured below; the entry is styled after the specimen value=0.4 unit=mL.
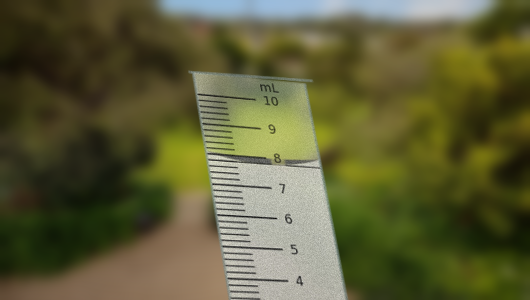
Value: value=7.8 unit=mL
